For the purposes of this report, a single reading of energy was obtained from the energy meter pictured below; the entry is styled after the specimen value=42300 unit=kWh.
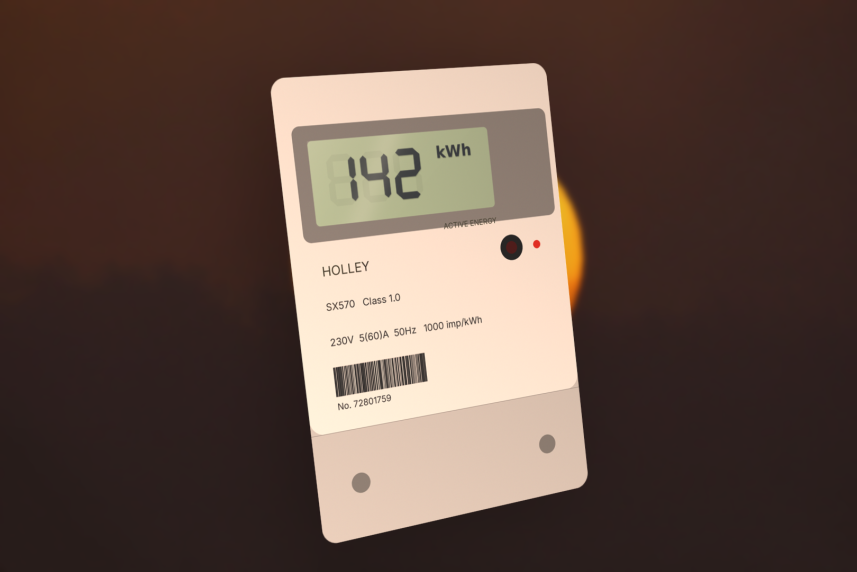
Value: value=142 unit=kWh
